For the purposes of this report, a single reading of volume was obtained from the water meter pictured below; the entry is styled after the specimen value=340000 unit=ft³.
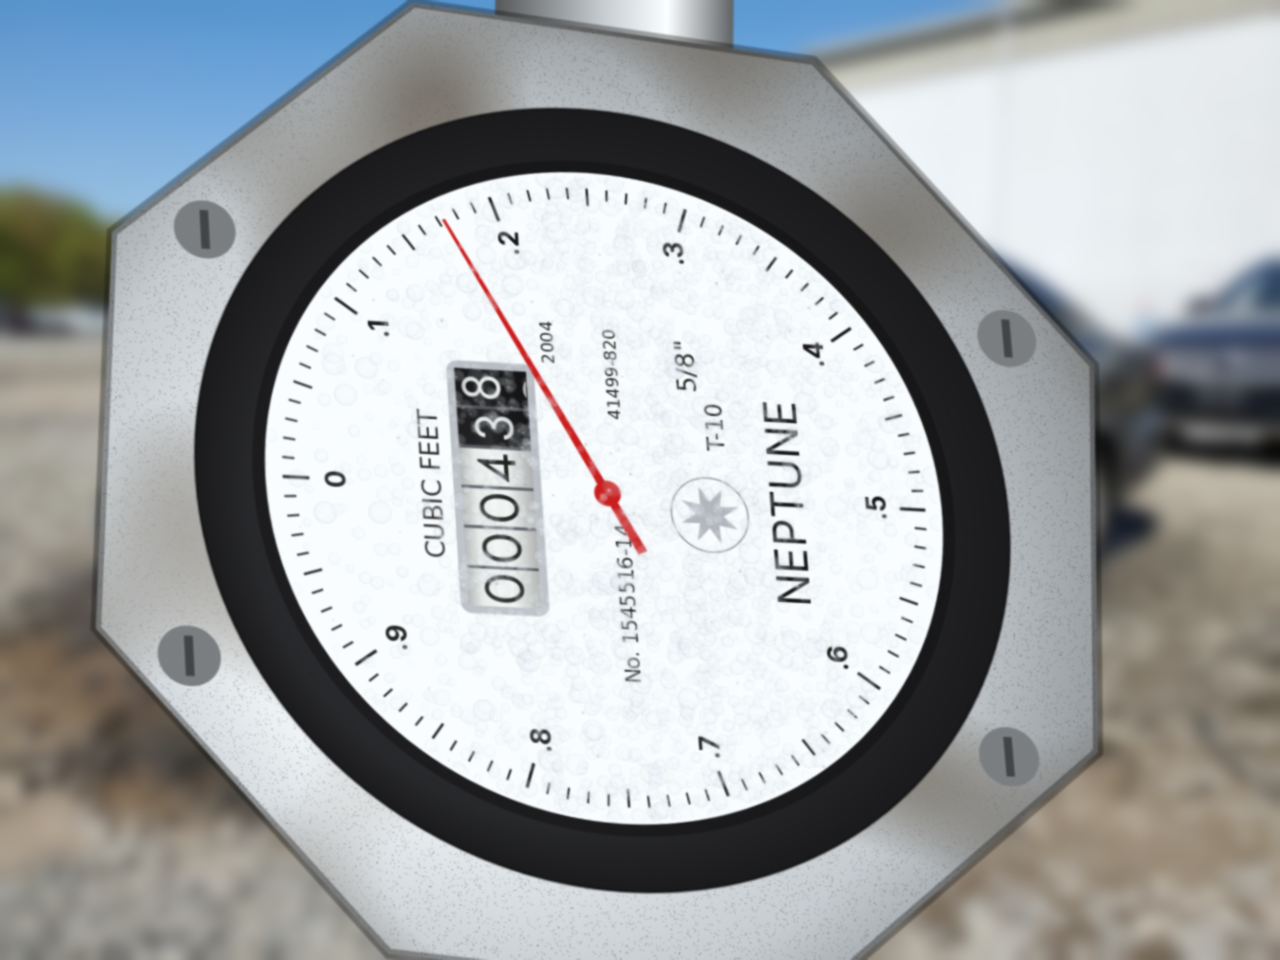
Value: value=438.17 unit=ft³
